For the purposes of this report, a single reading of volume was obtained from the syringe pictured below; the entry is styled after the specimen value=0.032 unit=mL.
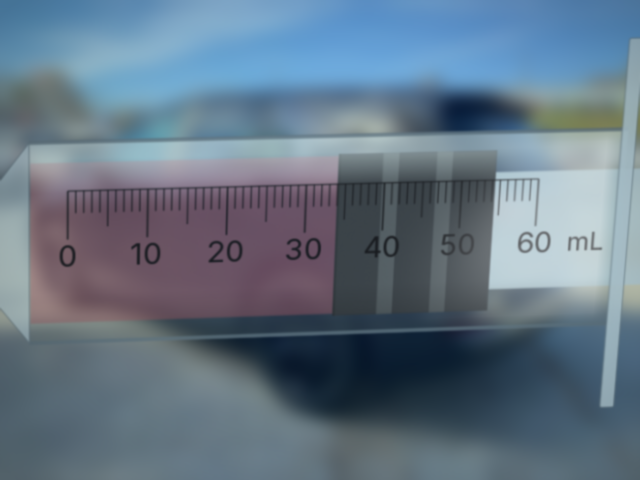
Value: value=34 unit=mL
